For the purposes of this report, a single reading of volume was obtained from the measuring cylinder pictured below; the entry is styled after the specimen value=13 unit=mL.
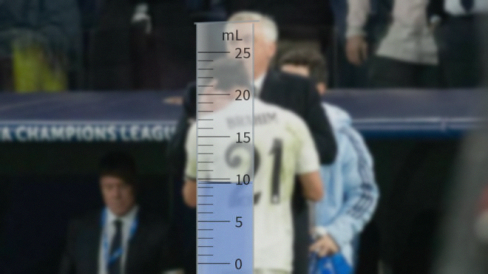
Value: value=9.5 unit=mL
